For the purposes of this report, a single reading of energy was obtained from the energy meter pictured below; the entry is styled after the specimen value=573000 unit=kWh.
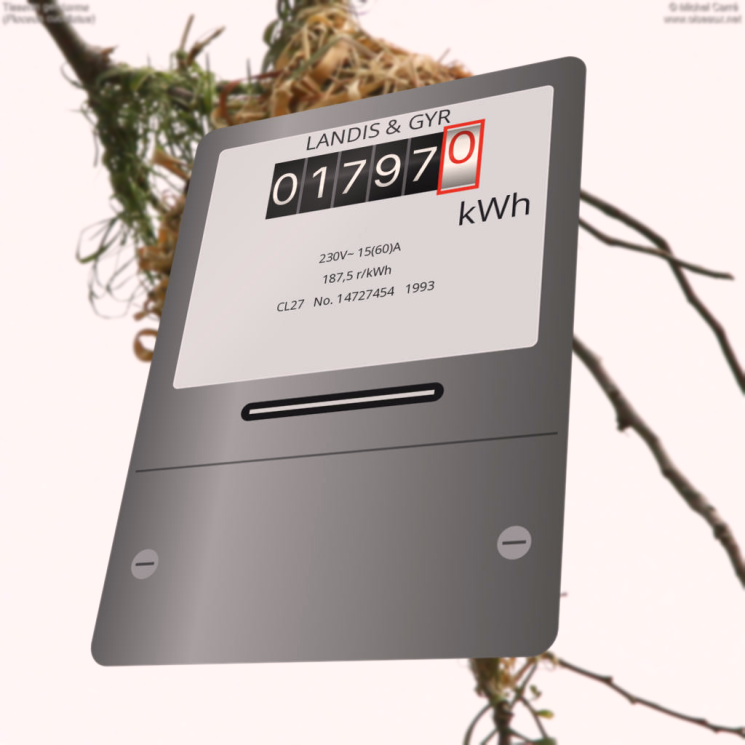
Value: value=1797.0 unit=kWh
